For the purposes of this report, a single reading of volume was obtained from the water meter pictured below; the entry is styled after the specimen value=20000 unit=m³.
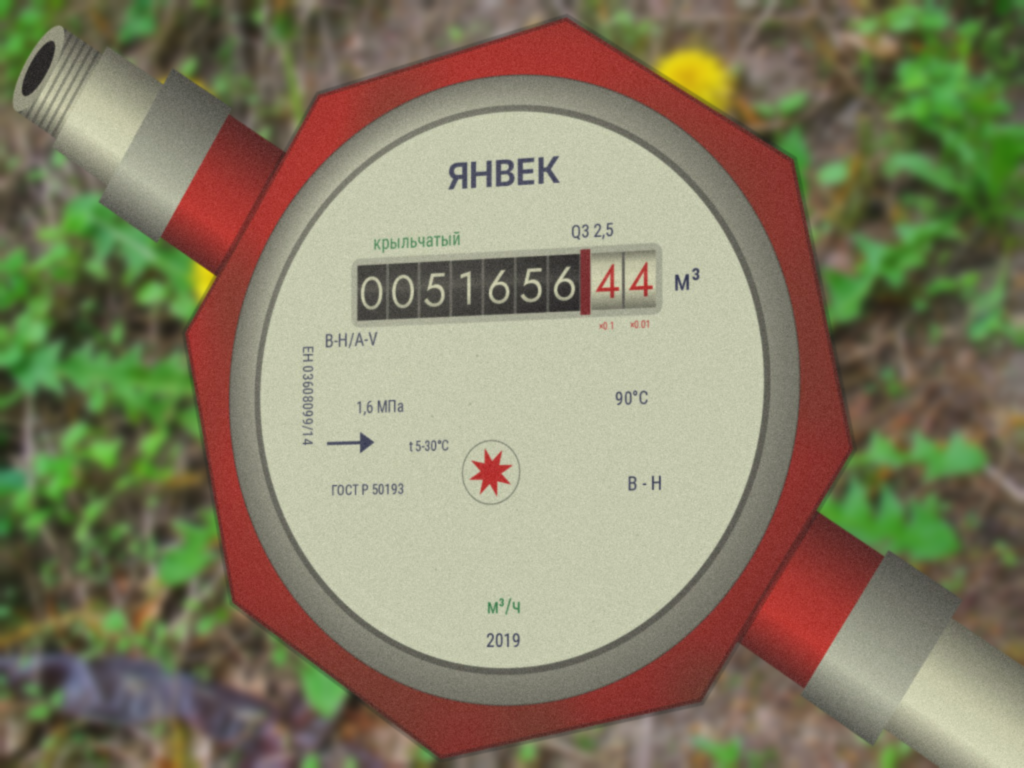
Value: value=51656.44 unit=m³
